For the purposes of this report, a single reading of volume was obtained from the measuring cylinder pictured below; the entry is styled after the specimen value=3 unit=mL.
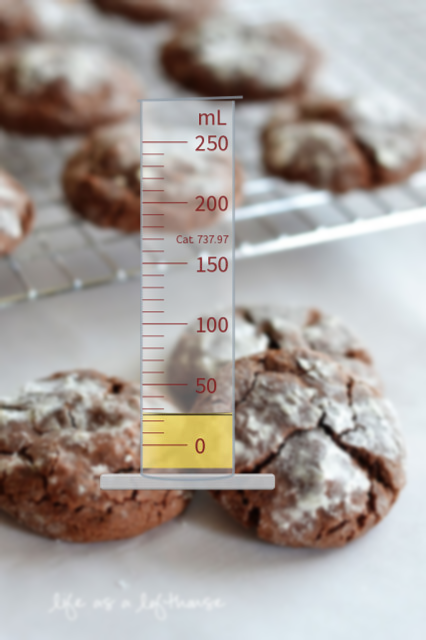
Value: value=25 unit=mL
